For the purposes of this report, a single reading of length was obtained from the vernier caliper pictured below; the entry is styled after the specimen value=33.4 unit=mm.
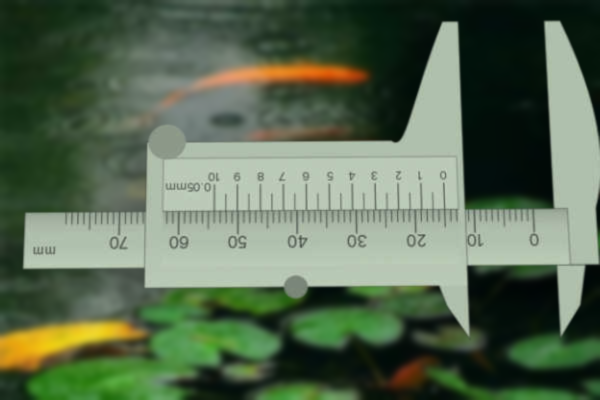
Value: value=15.0 unit=mm
